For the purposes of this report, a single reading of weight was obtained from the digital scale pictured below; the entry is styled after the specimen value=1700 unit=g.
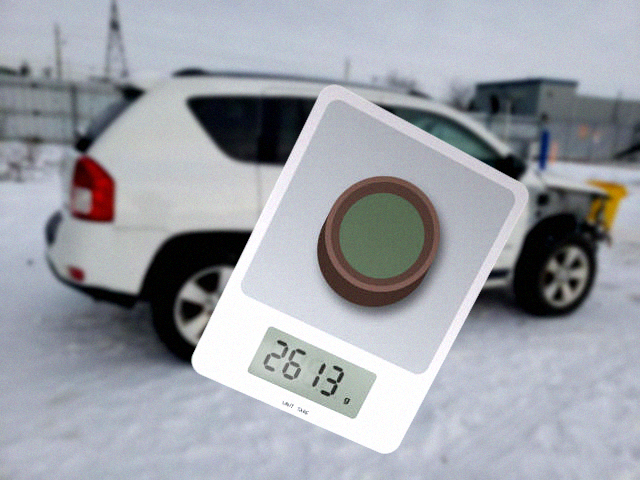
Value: value=2613 unit=g
